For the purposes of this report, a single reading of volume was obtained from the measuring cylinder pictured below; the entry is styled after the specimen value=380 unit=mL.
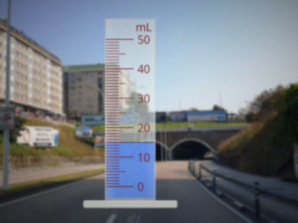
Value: value=15 unit=mL
